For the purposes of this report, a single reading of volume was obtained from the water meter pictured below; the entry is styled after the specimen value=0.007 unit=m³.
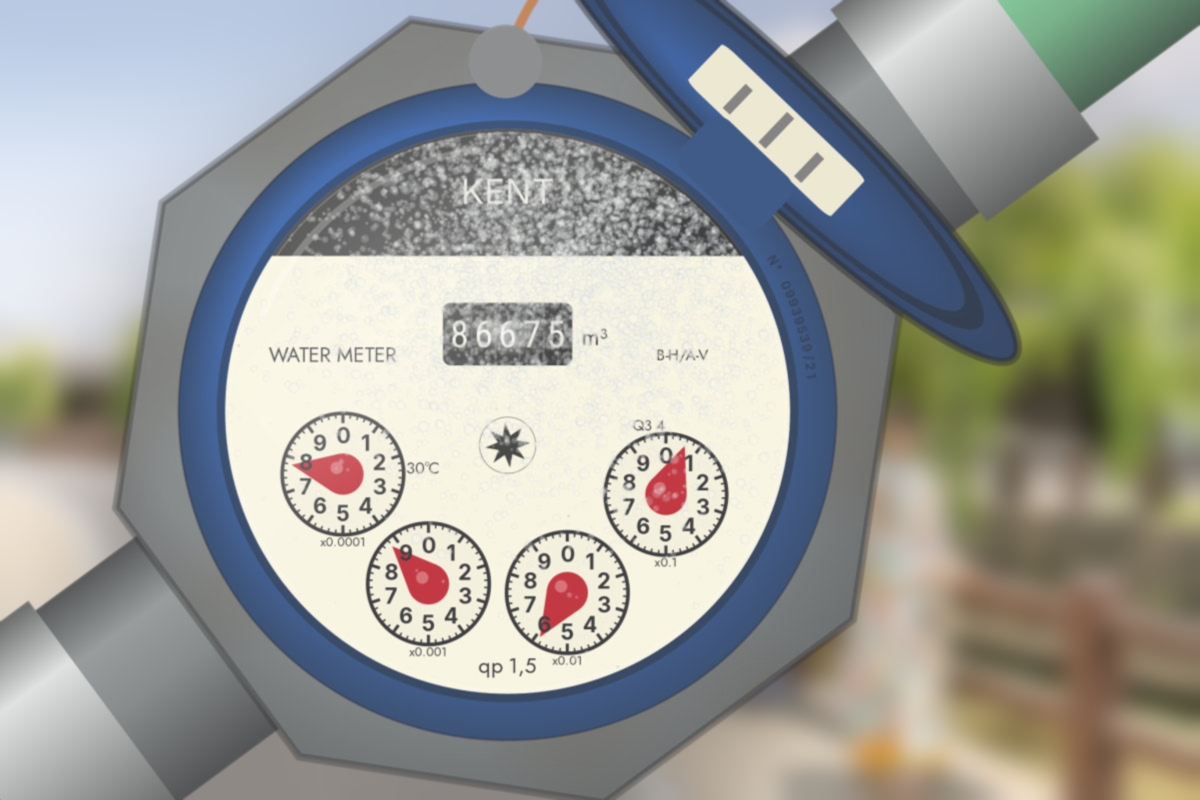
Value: value=86675.0587 unit=m³
